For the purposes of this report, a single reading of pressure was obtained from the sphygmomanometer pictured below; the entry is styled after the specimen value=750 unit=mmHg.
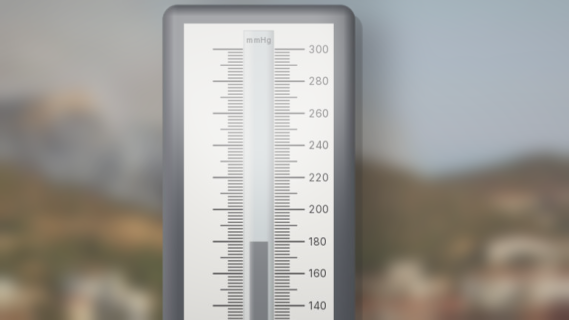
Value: value=180 unit=mmHg
